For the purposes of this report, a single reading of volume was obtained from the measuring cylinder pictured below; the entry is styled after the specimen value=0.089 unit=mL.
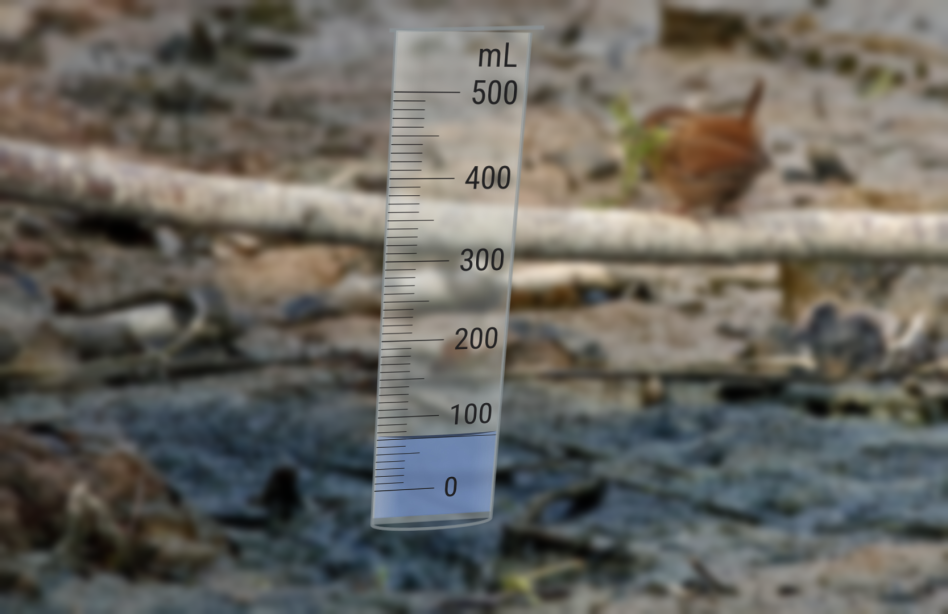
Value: value=70 unit=mL
